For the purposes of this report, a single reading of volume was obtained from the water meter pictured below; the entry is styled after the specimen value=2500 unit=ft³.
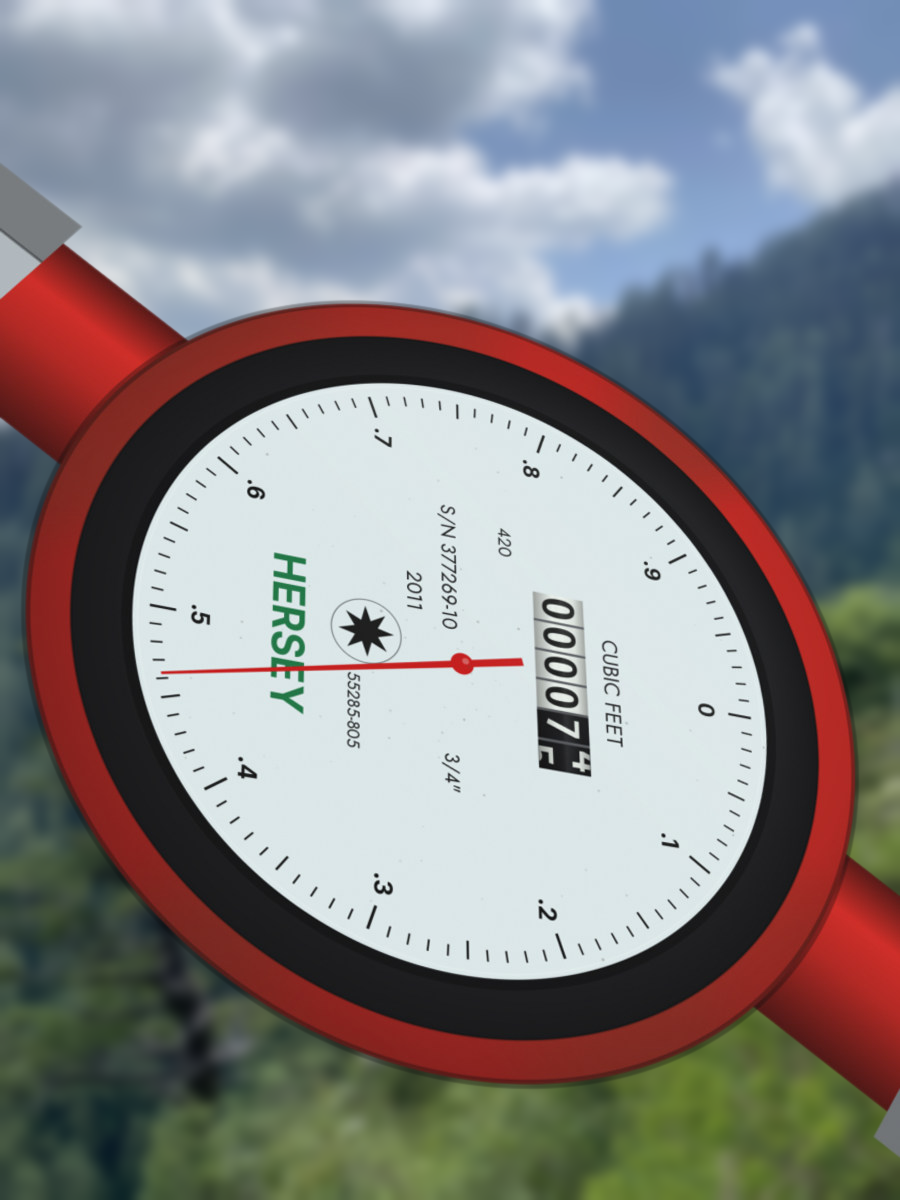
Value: value=74.46 unit=ft³
